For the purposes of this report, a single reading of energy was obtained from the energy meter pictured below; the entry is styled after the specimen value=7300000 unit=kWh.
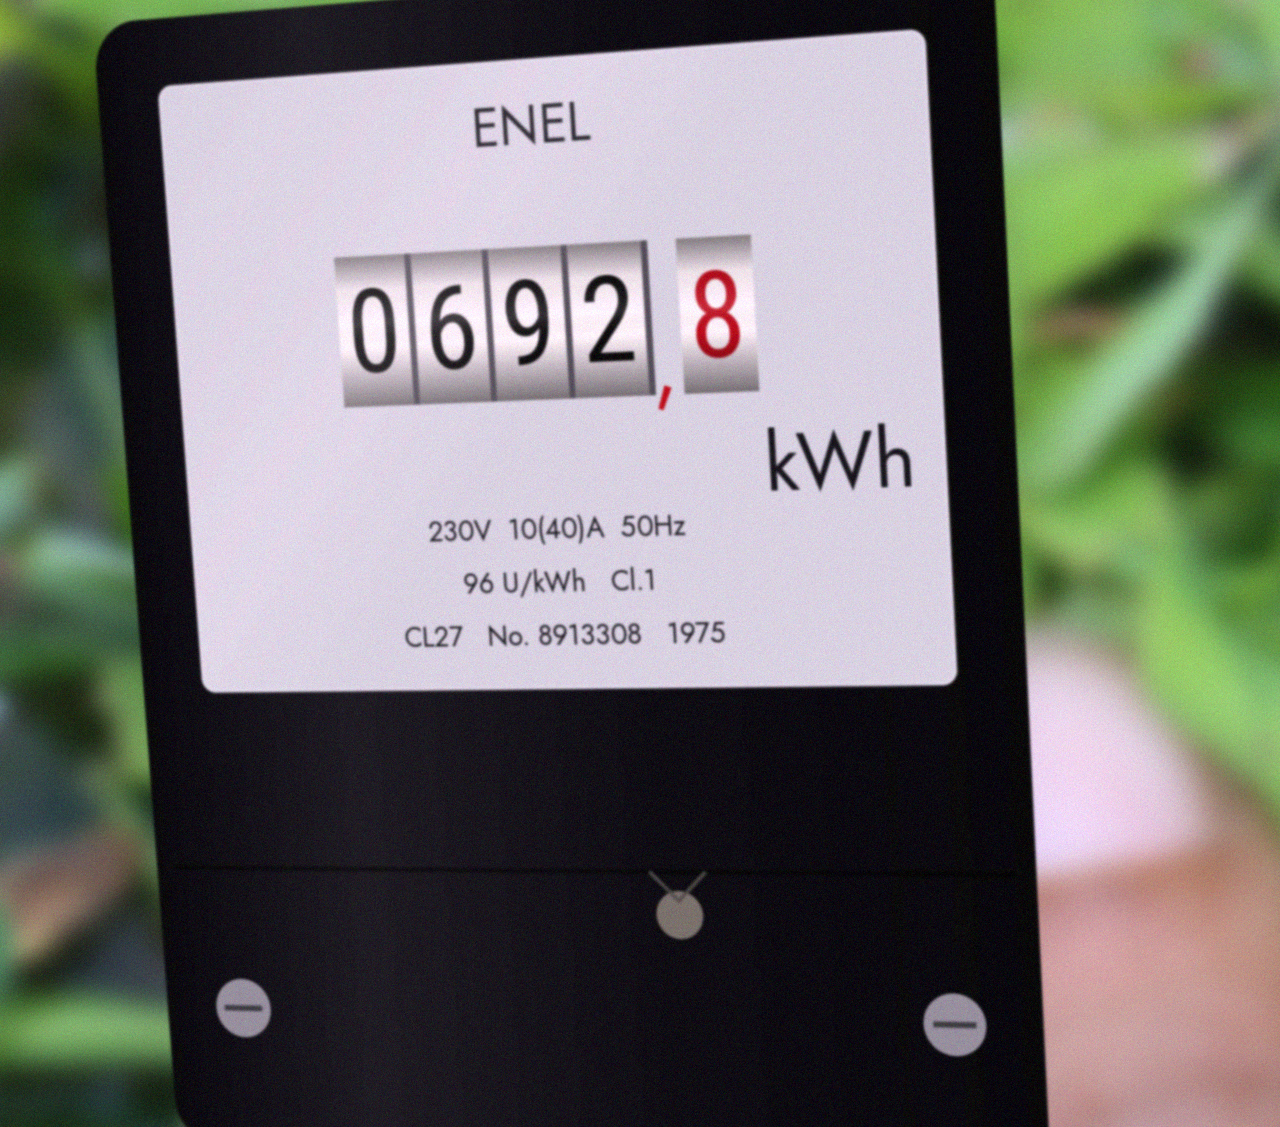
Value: value=692.8 unit=kWh
